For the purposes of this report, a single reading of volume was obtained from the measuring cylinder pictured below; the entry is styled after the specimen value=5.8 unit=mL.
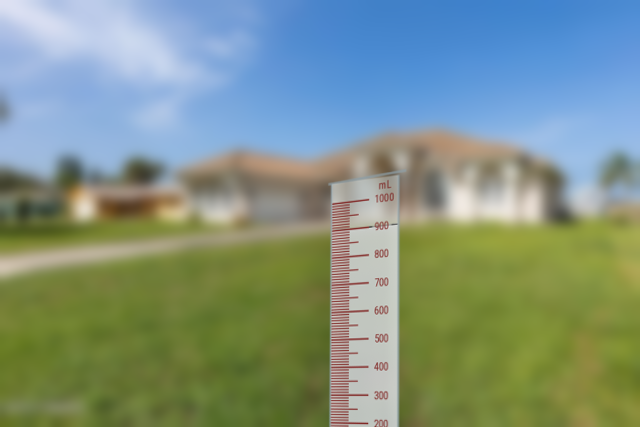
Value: value=900 unit=mL
